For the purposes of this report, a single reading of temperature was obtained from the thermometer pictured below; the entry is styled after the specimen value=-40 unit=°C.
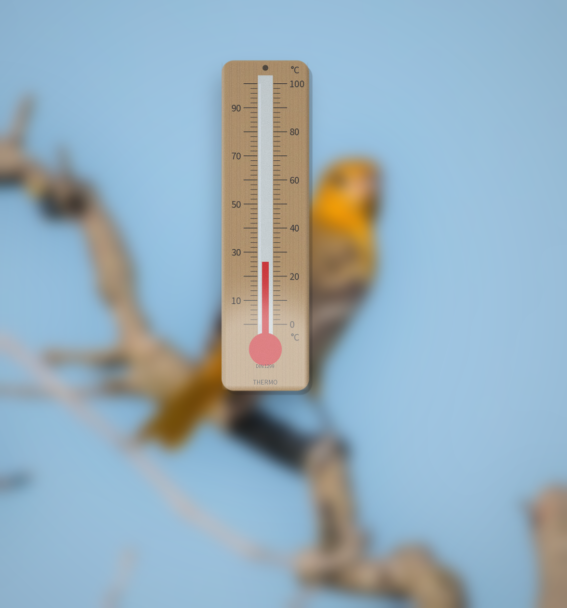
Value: value=26 unit=°C
